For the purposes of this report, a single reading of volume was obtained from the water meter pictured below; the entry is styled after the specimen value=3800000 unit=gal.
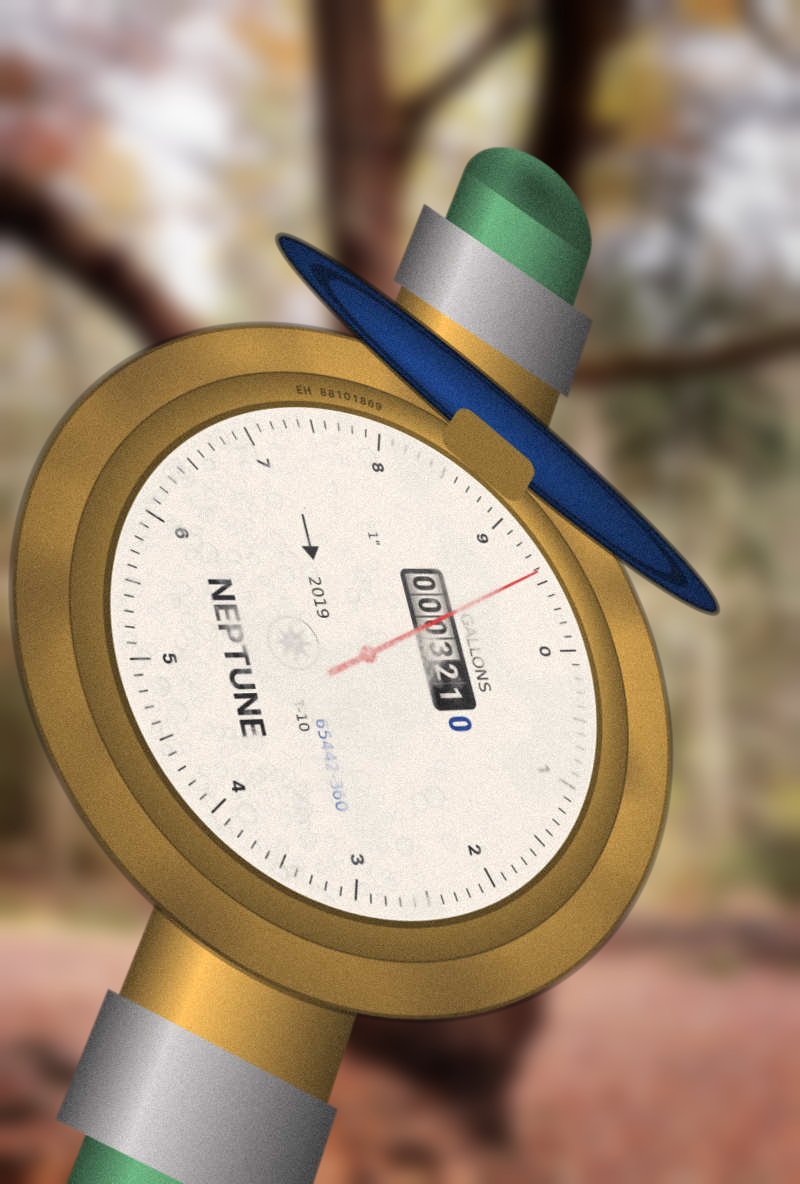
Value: value=3209.4 unit=gal
